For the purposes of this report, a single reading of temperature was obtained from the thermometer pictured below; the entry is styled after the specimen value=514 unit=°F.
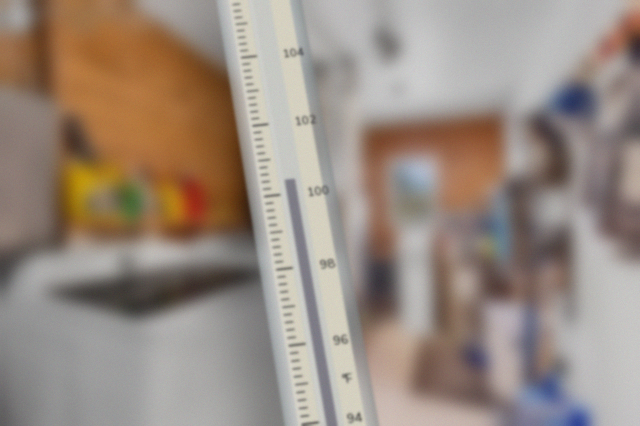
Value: value=100.4 unit=°F
